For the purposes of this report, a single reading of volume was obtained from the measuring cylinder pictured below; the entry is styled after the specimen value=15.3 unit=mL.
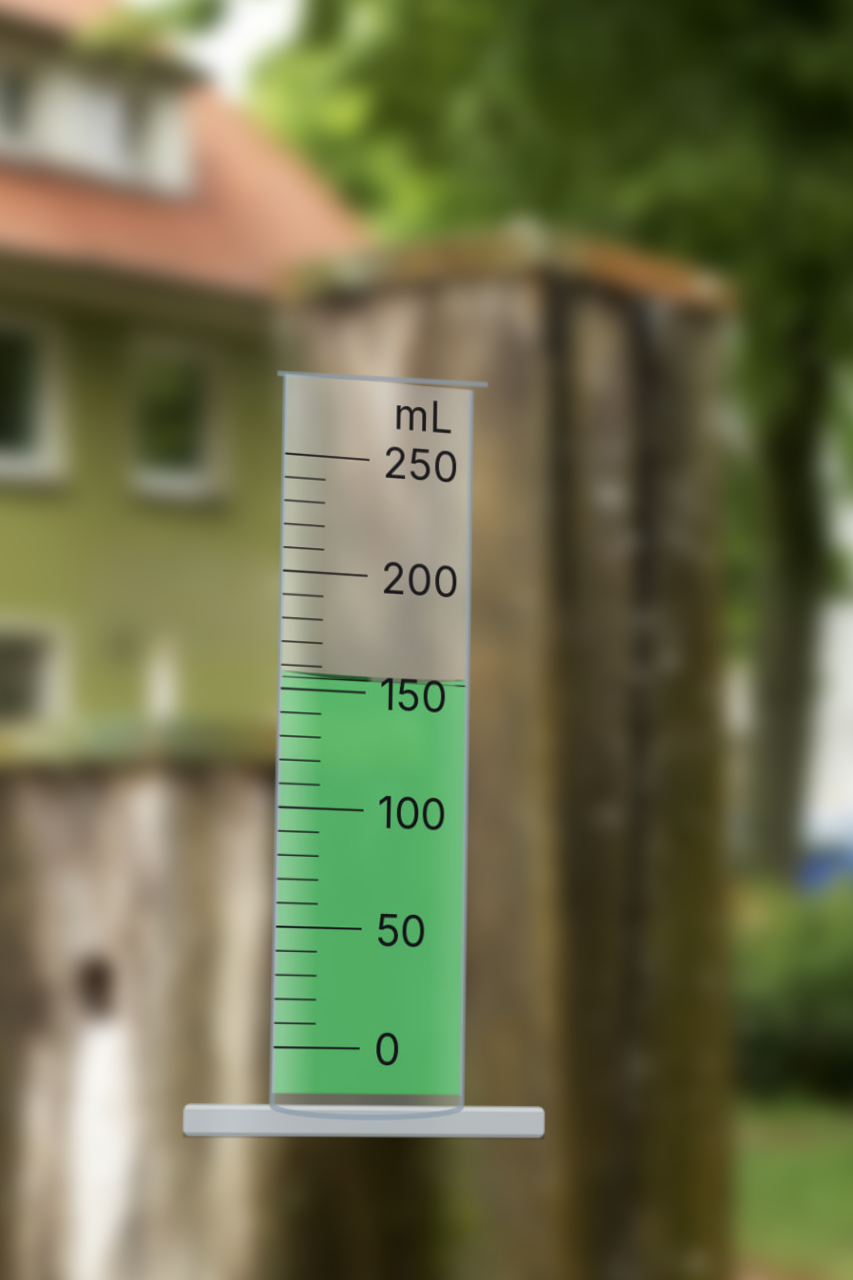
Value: value=155 unit=mL
